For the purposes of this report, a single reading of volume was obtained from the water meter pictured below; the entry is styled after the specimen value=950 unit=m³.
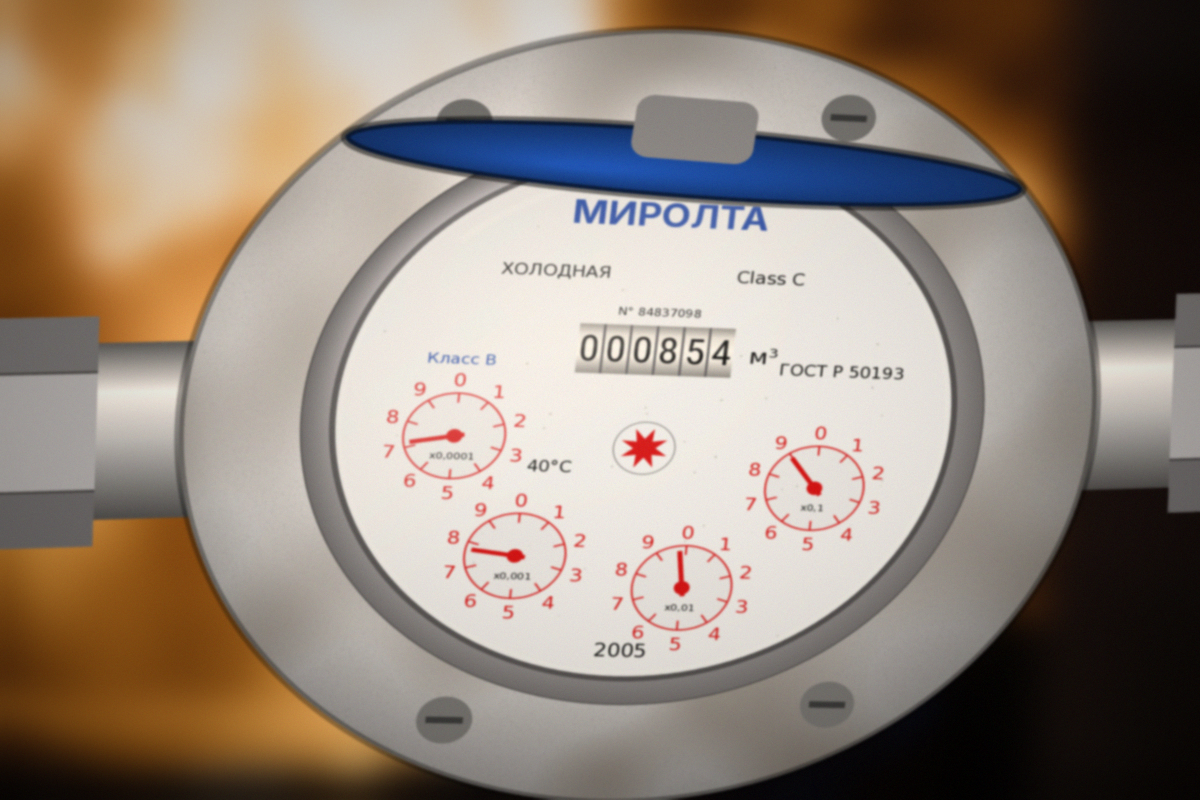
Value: value=854.8977 unit=m³
